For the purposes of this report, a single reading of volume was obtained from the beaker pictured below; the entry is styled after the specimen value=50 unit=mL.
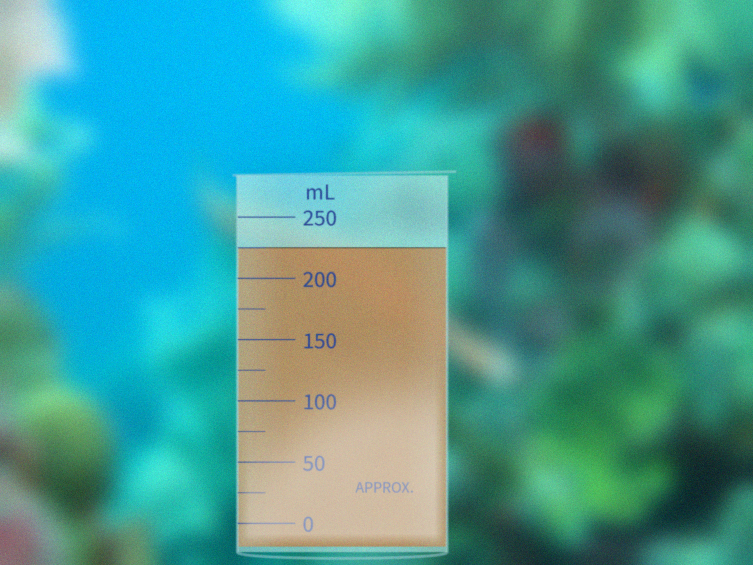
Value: value=225 unit=mL
